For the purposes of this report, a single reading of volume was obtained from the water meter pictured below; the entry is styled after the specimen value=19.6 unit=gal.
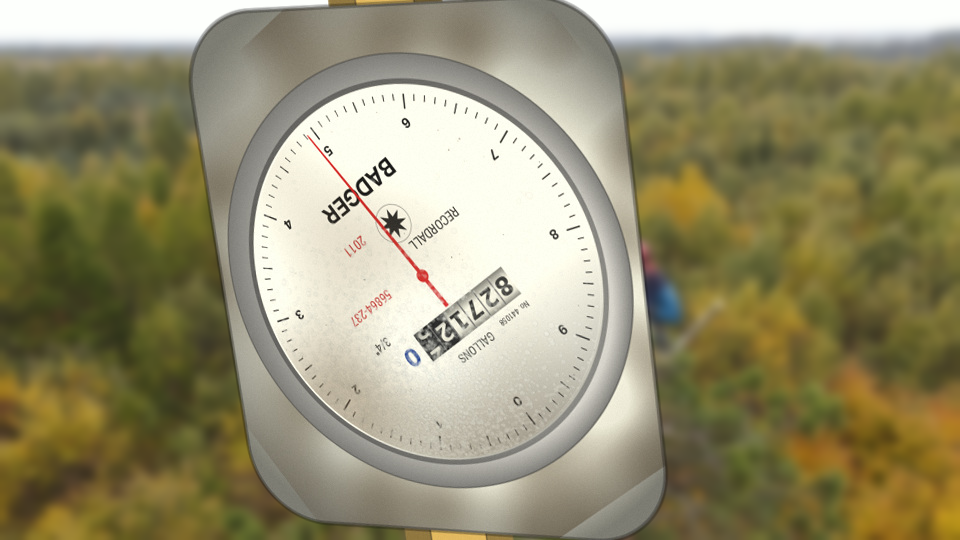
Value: value=8271224.9 unit=gal
